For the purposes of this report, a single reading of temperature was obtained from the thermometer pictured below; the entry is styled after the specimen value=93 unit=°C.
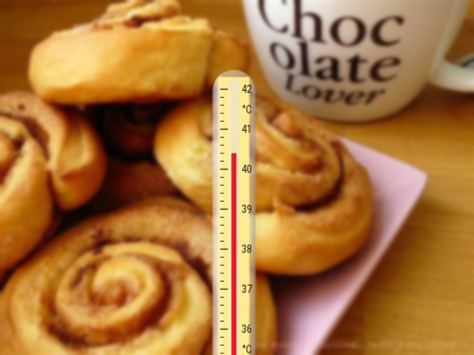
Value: value=40.4 unit=°C
